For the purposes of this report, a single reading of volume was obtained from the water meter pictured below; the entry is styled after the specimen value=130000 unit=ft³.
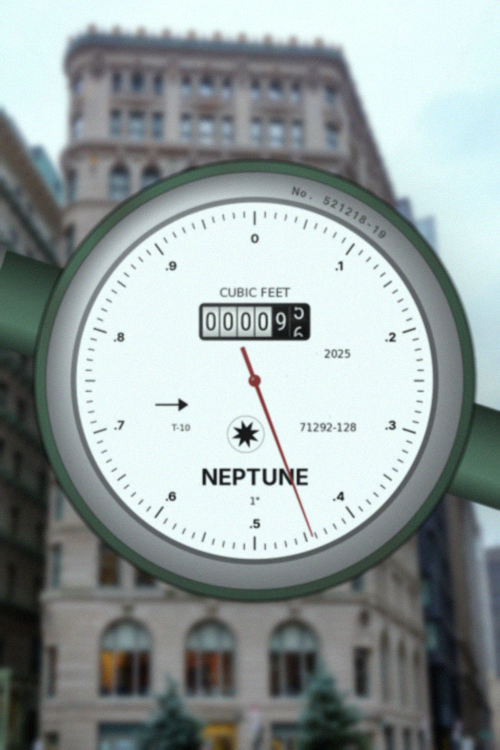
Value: value=95.44 unit=ft³
